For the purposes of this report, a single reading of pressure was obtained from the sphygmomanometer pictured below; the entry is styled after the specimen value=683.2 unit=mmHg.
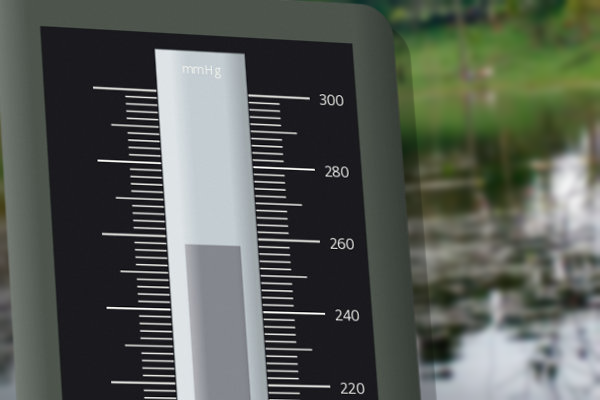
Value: value=258 unit=mmHg
